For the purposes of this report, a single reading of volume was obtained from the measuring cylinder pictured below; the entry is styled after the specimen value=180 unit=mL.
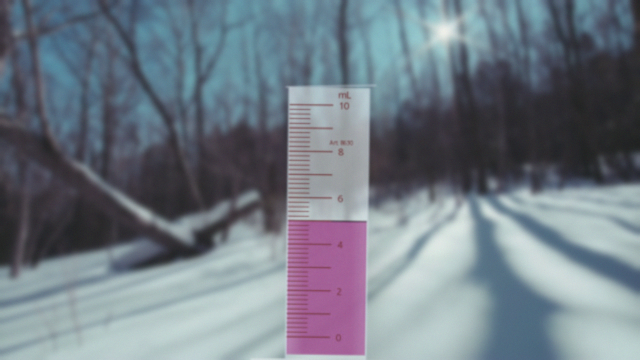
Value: value=5 unit=mL
